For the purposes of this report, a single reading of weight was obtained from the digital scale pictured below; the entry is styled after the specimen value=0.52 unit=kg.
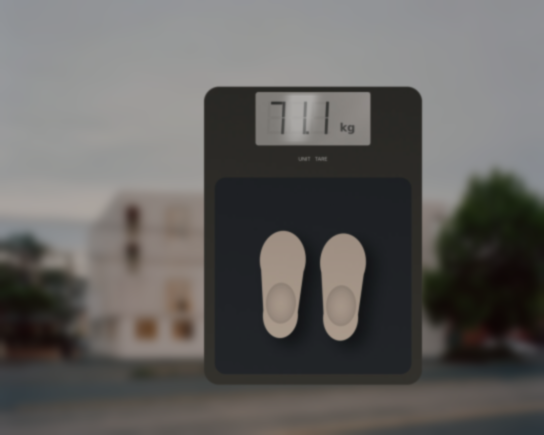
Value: value=71.1 unit=kg
